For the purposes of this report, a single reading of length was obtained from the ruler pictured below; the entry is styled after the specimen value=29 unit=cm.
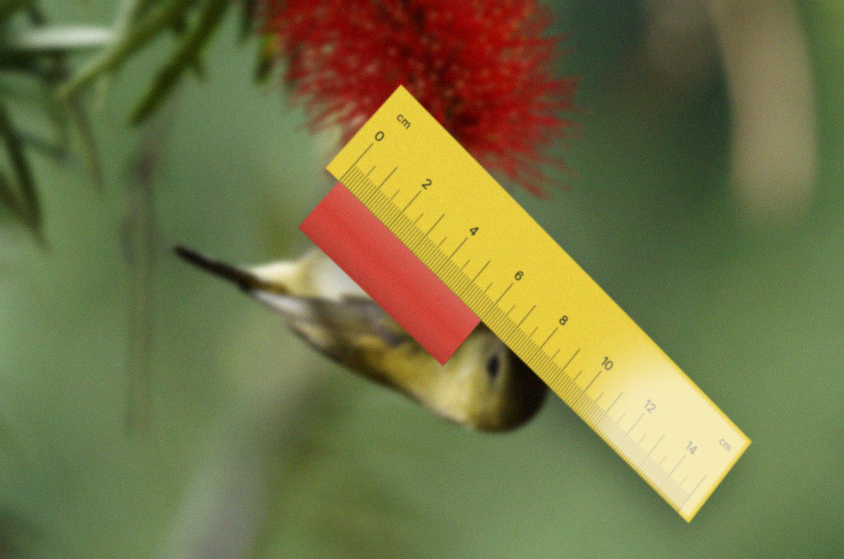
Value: value=6 unit=cm
